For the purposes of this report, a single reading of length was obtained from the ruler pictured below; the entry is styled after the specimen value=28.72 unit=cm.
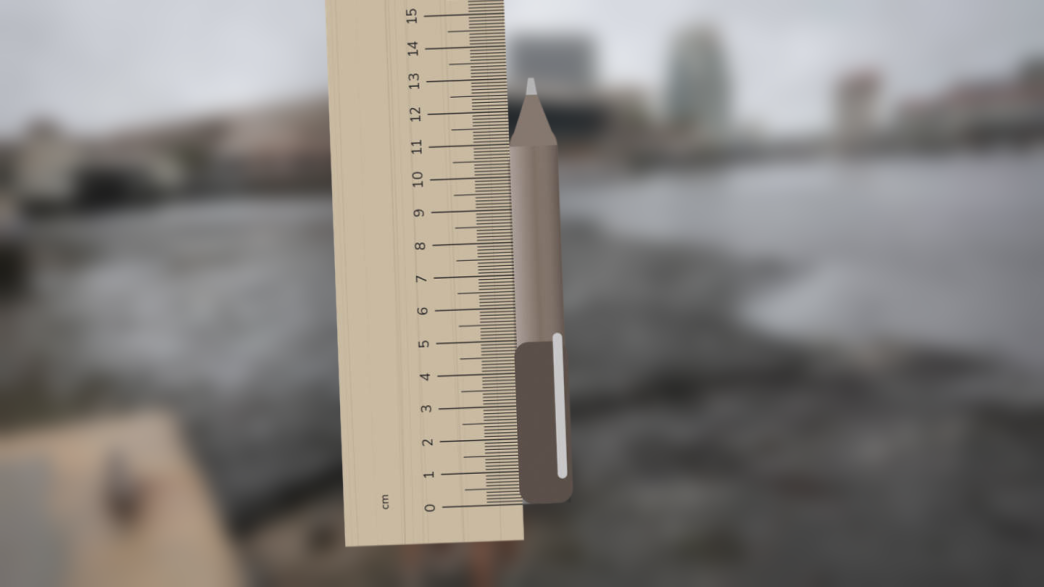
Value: value=13 unit=cm
